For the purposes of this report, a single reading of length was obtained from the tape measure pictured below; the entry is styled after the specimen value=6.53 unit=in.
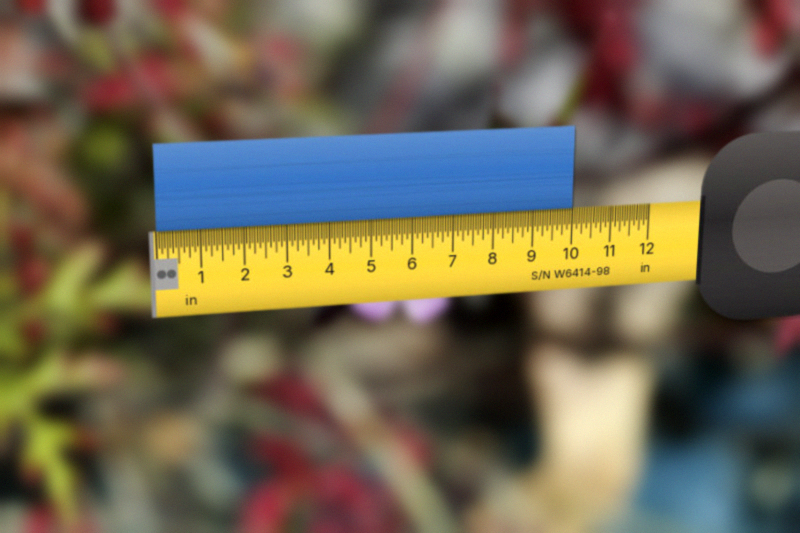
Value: value=10 unit=in
